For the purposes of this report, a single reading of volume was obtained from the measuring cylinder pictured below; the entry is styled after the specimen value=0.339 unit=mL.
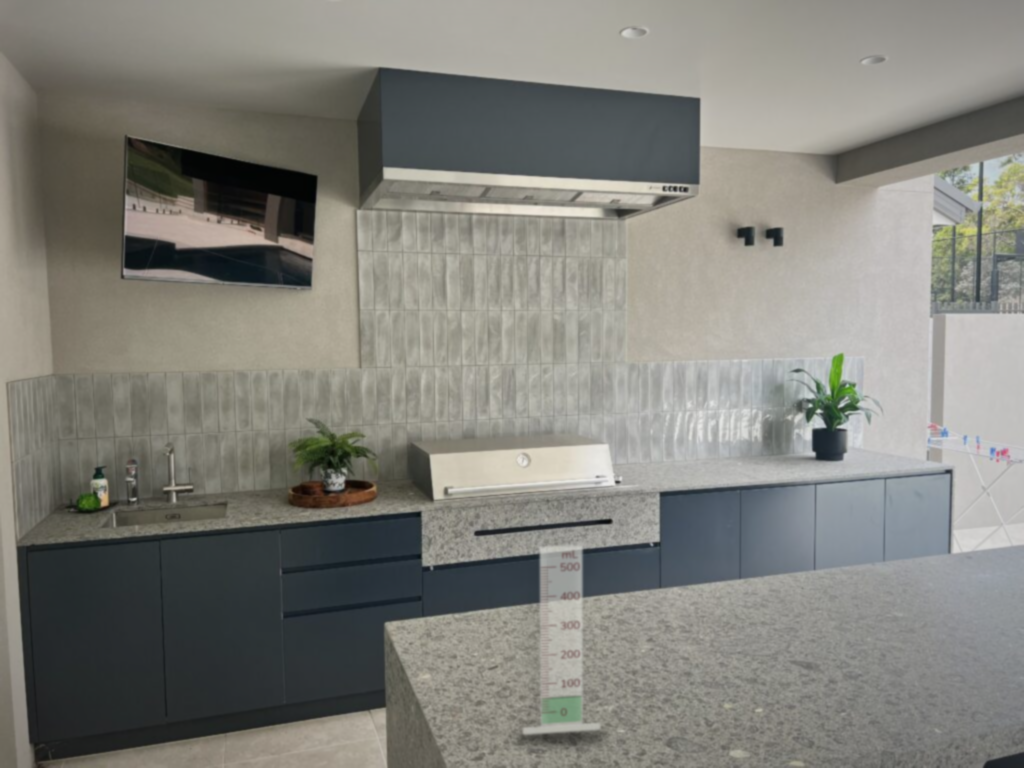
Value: value=50 unit=mL
